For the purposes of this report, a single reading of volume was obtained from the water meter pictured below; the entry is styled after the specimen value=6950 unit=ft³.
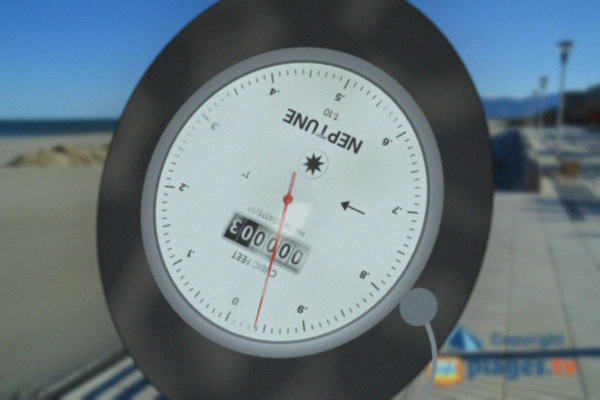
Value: value=2.96 unit=ft³
